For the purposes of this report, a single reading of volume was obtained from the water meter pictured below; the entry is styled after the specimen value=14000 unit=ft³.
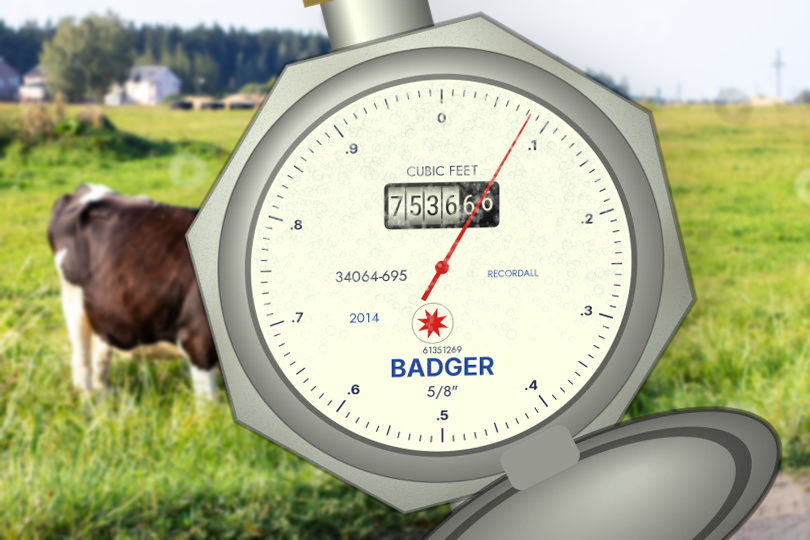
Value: value=753666.08 unit=ft³
